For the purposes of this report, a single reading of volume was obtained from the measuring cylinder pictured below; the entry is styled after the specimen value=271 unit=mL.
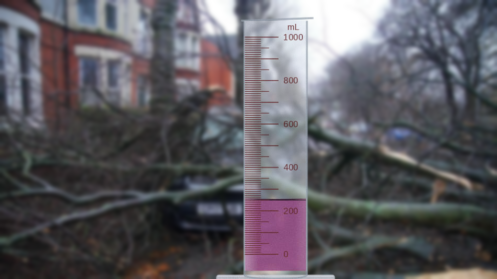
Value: value=250 unit=mL
